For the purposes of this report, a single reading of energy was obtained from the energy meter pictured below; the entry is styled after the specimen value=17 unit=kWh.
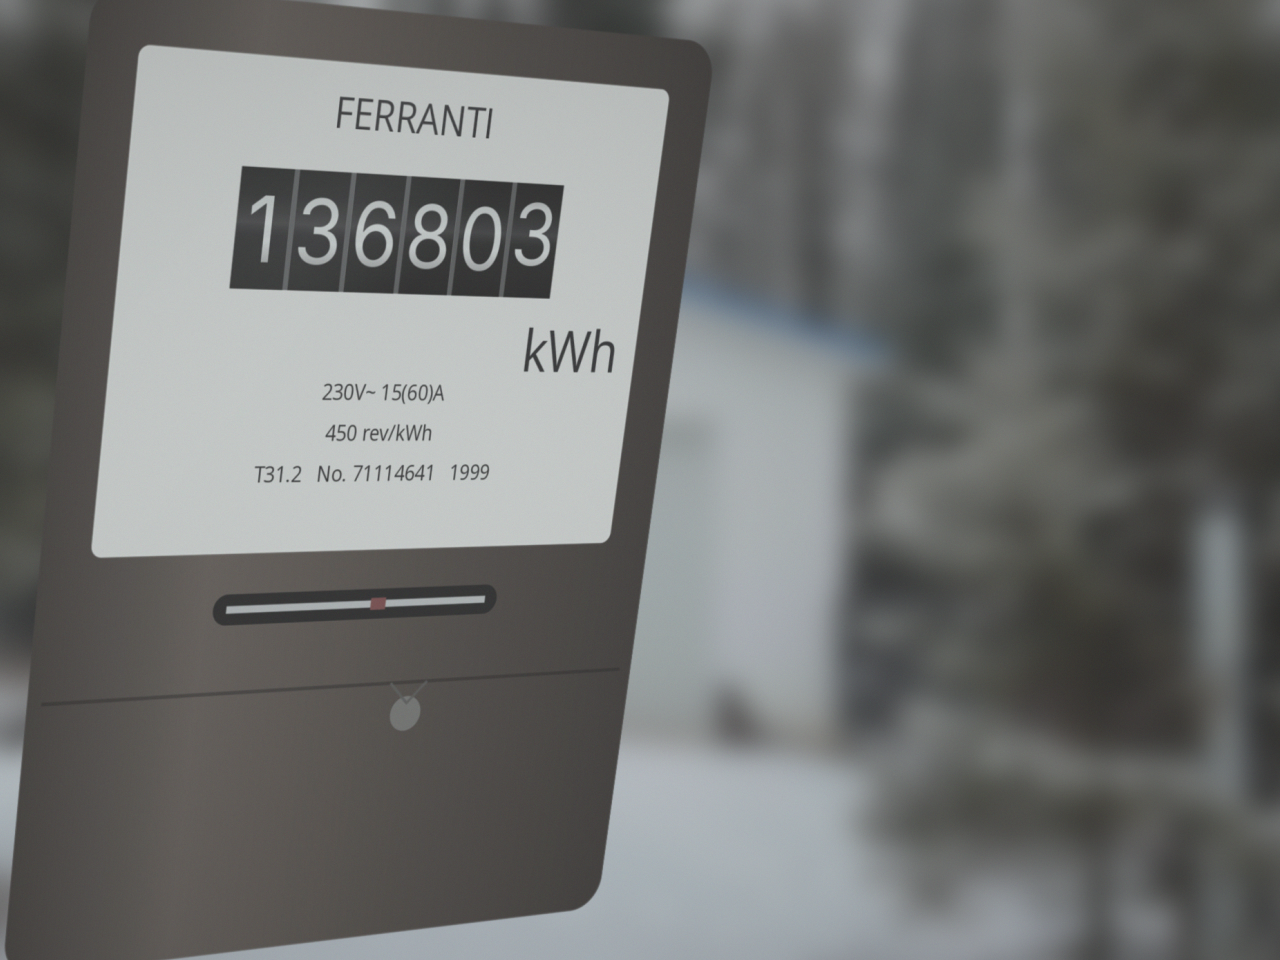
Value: value=136803 unit=kWh
